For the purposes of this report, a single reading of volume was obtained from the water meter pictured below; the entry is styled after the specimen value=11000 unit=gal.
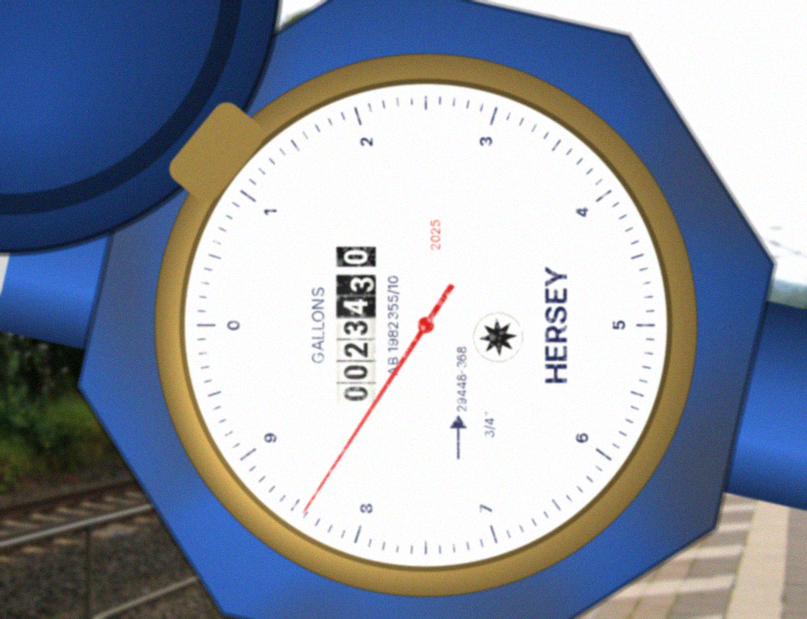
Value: value=23428.4 unit=gal
